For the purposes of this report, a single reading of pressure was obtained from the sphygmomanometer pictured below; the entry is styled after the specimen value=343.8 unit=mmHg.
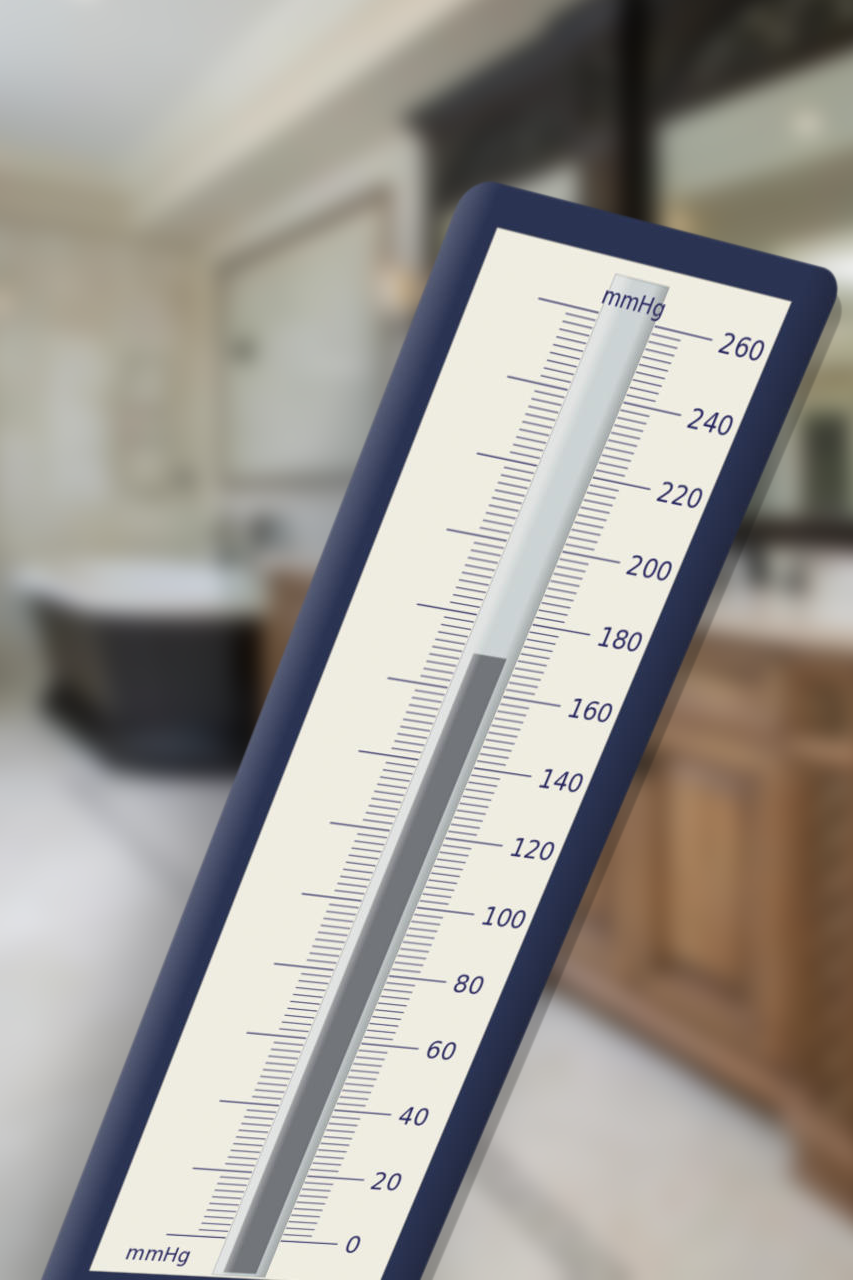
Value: value=170 unit=mmHg
